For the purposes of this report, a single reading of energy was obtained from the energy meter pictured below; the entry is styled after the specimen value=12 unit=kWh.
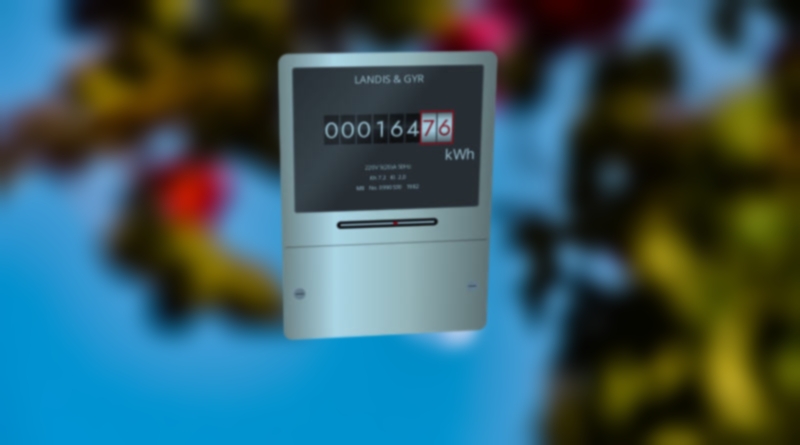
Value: value=164.76 unit=kWh
